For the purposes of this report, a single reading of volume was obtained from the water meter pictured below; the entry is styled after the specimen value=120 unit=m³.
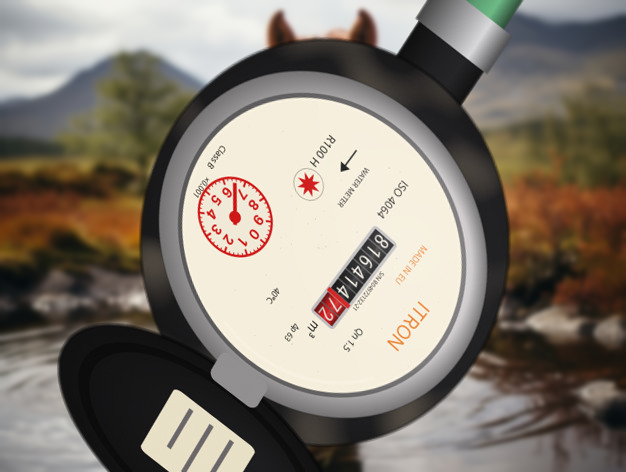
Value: value=816414.726 unit=m³
